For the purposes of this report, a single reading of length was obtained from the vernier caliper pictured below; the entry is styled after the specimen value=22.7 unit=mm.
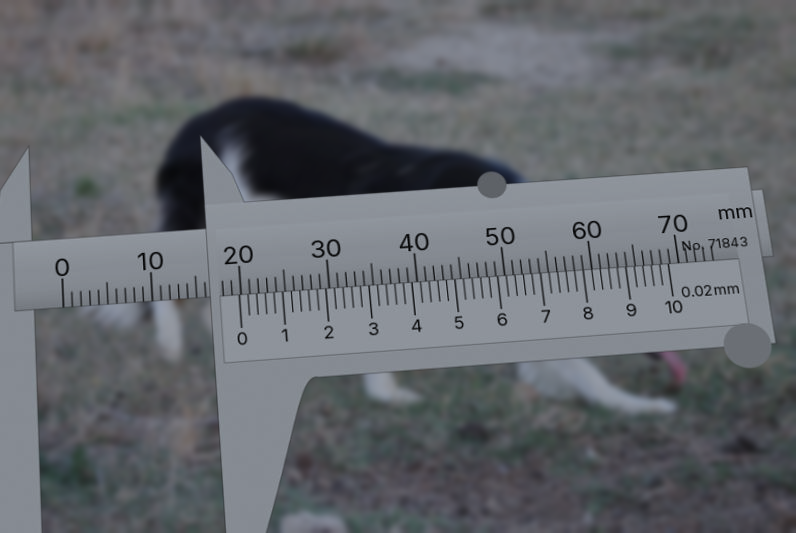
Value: value=19.8 unit=mm
